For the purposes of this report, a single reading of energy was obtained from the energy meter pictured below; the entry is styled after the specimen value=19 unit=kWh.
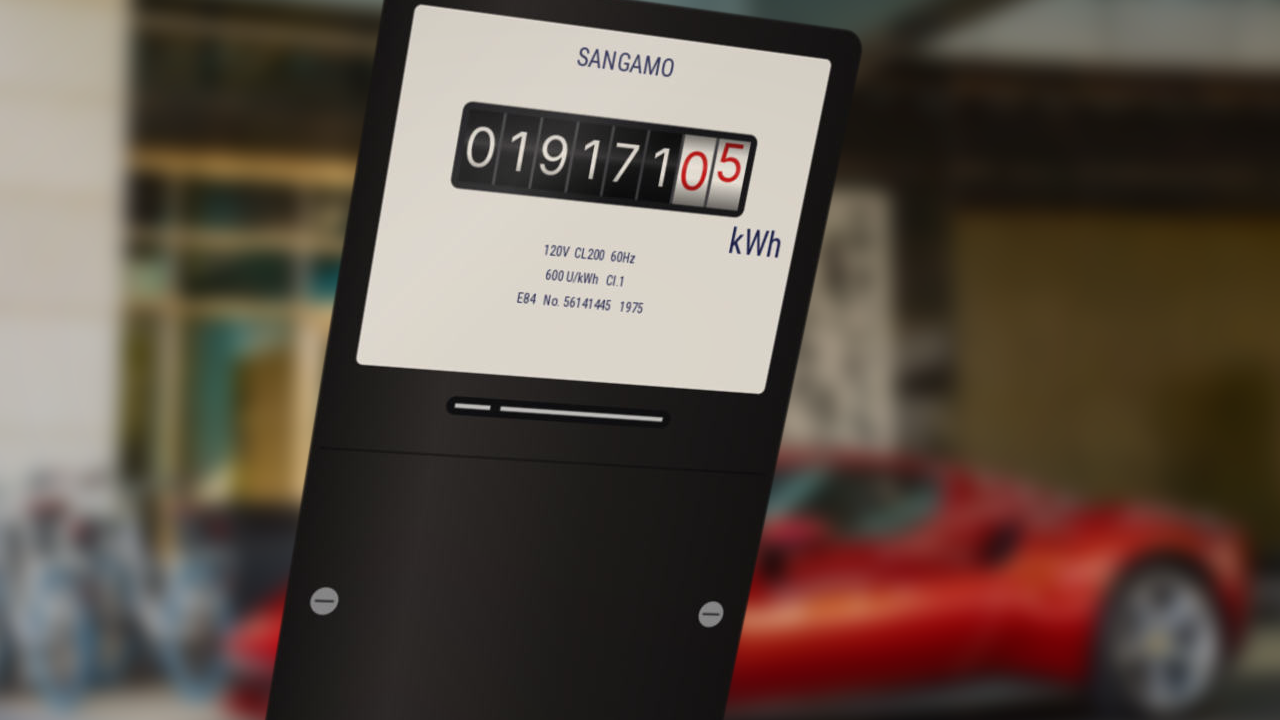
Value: value=19171.05 unit=kWh
